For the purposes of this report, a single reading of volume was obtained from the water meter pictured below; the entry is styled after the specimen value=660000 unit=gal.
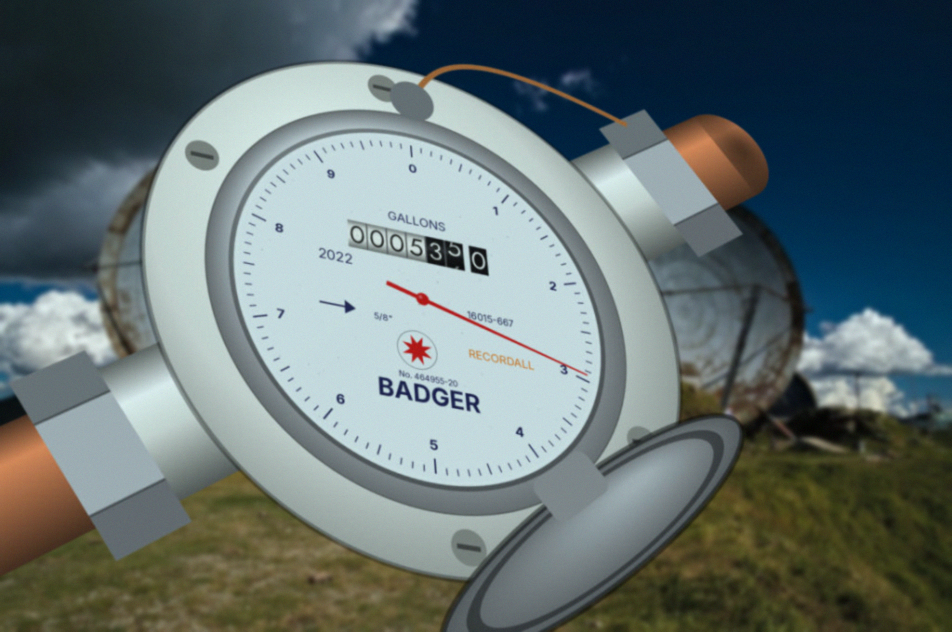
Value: value=5352.9 unit=gal
